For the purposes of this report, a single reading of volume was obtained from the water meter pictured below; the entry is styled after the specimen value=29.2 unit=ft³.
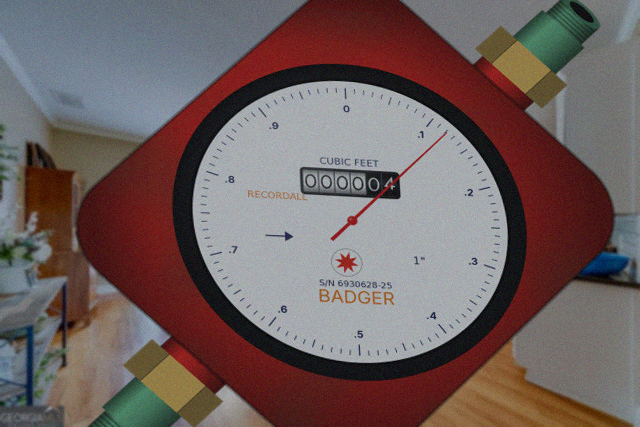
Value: value=4.12 unit=ft³
